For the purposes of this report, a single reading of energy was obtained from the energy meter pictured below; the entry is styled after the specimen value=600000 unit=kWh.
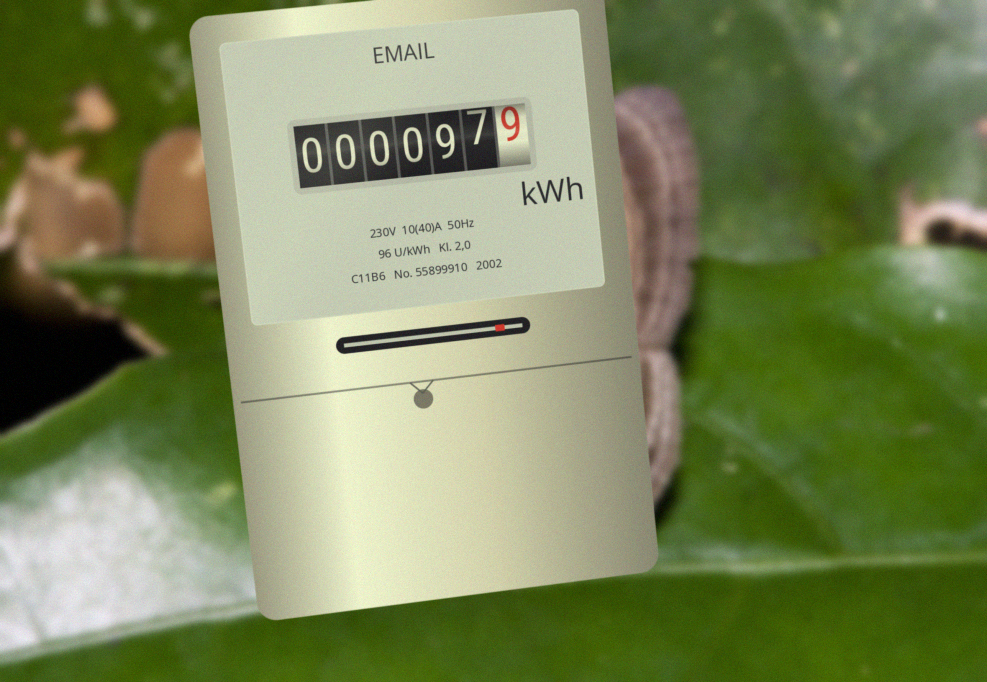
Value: value=97.9 unit=kWh
